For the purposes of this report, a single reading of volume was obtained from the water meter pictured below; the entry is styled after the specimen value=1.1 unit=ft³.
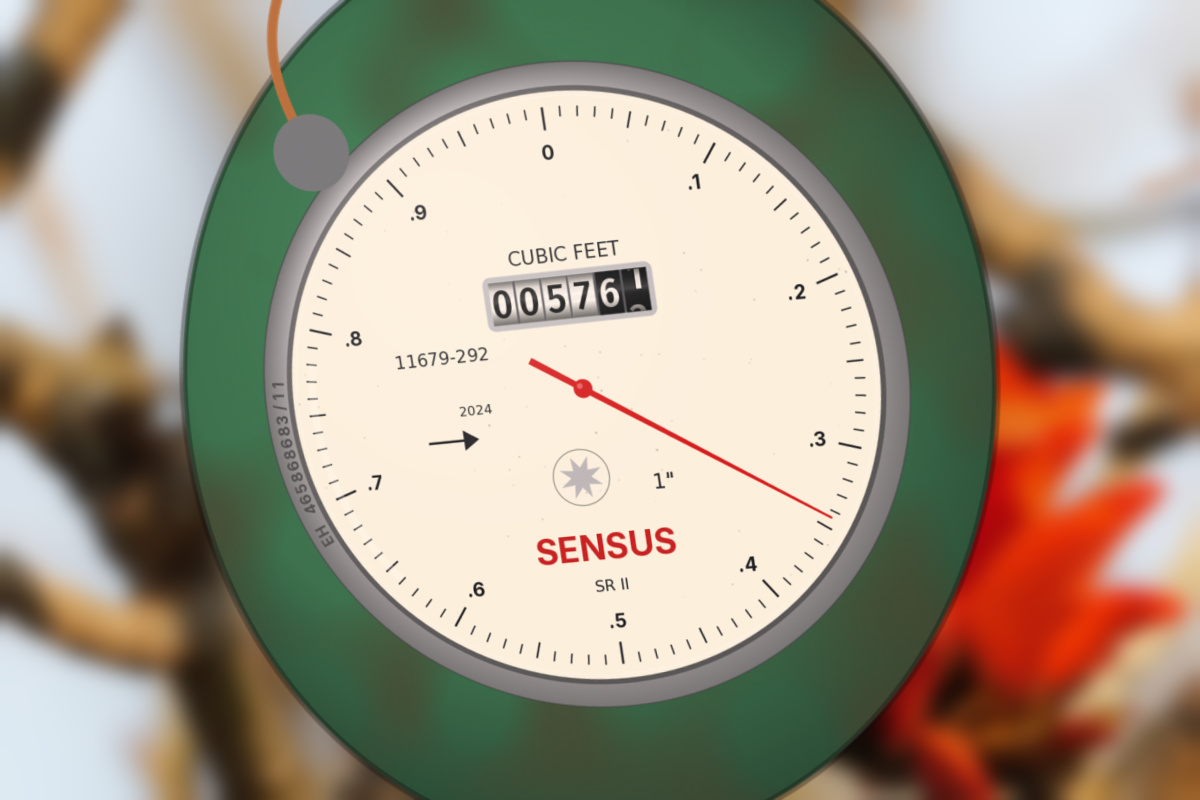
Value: value=5761.34 unit=ft³
